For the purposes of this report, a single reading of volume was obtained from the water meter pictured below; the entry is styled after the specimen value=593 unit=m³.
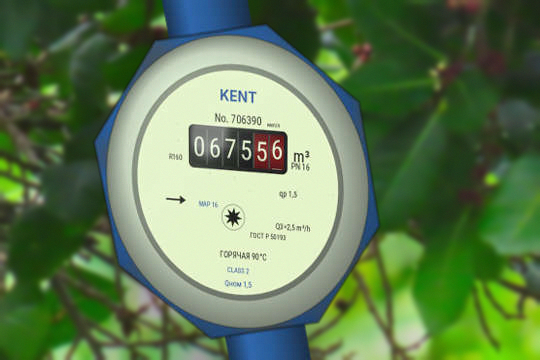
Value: value=675.56 unit=m³
